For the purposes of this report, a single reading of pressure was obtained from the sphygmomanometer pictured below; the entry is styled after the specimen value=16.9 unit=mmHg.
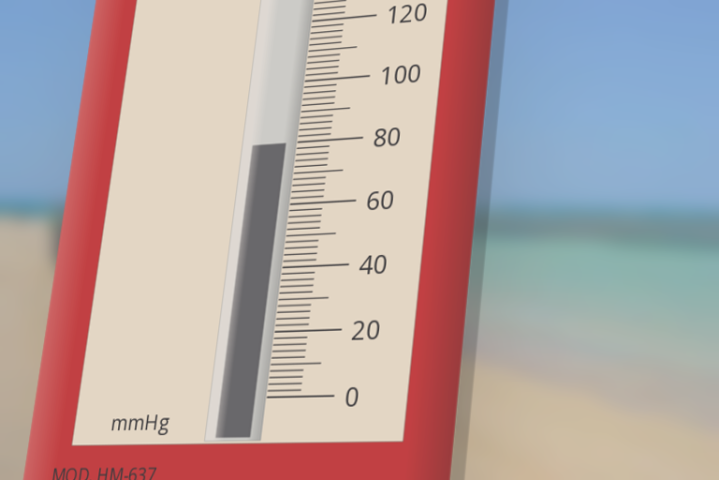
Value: value=80 unit=mmHg
